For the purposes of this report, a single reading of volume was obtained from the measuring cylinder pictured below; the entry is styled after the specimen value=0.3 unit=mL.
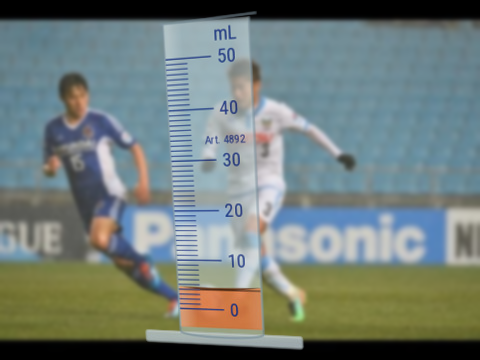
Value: value=4 unit=mL
